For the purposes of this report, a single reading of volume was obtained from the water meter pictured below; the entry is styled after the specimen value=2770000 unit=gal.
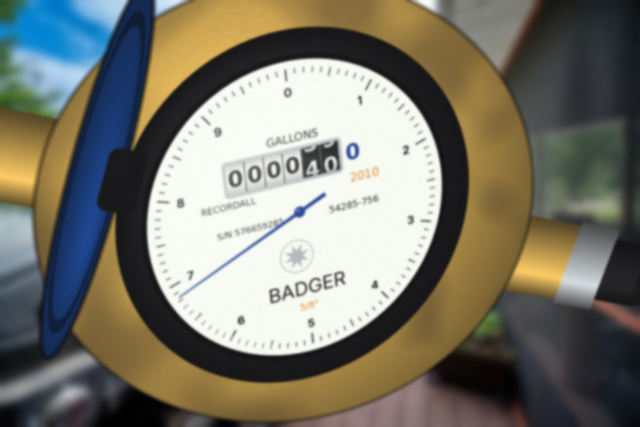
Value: value=396.8 unit=gal
